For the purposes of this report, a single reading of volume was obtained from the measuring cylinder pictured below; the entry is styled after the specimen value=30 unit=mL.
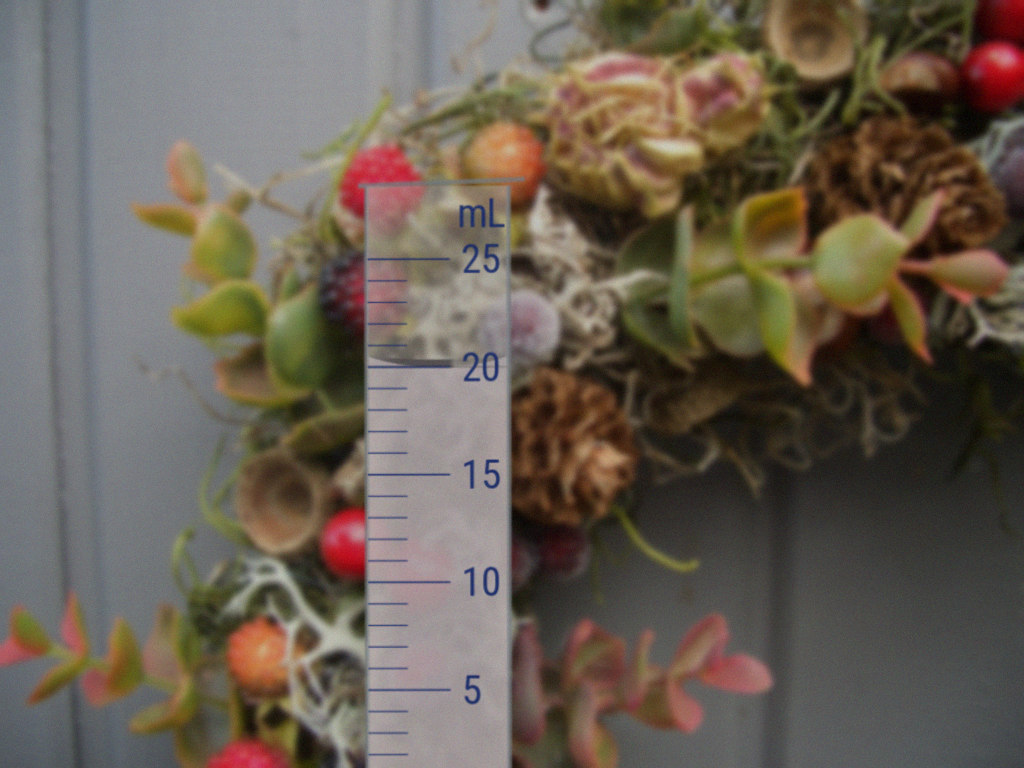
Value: value=20 unit=mL
